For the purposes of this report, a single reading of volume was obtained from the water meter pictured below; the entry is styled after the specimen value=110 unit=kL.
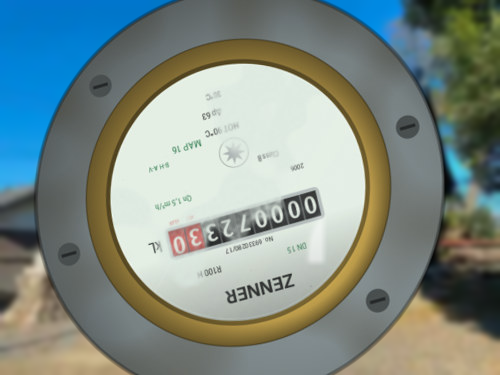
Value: value=723.30 unit=kL
